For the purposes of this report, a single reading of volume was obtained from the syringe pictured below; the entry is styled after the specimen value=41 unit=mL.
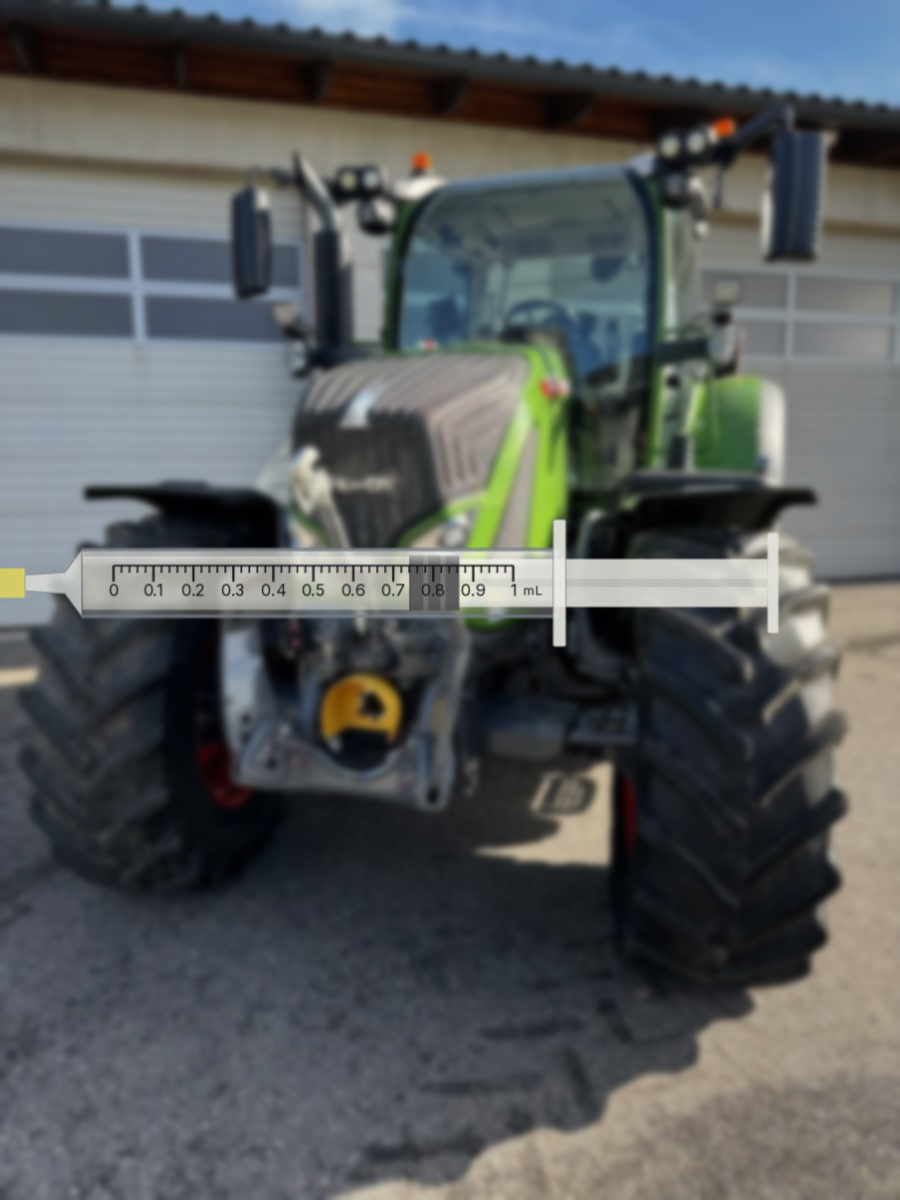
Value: value=0.74 unit=mL
